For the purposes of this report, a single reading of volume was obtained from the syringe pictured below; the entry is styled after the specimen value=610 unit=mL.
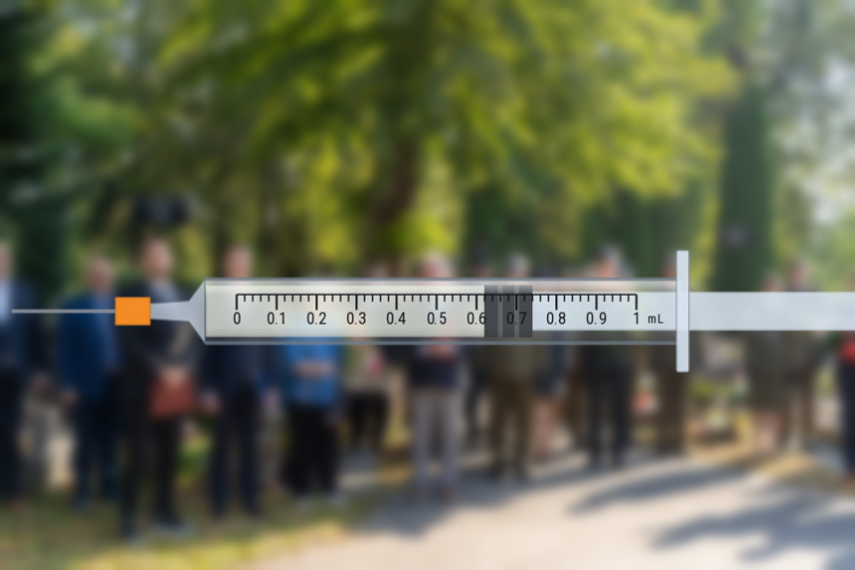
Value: value=0.62 unit=mL
